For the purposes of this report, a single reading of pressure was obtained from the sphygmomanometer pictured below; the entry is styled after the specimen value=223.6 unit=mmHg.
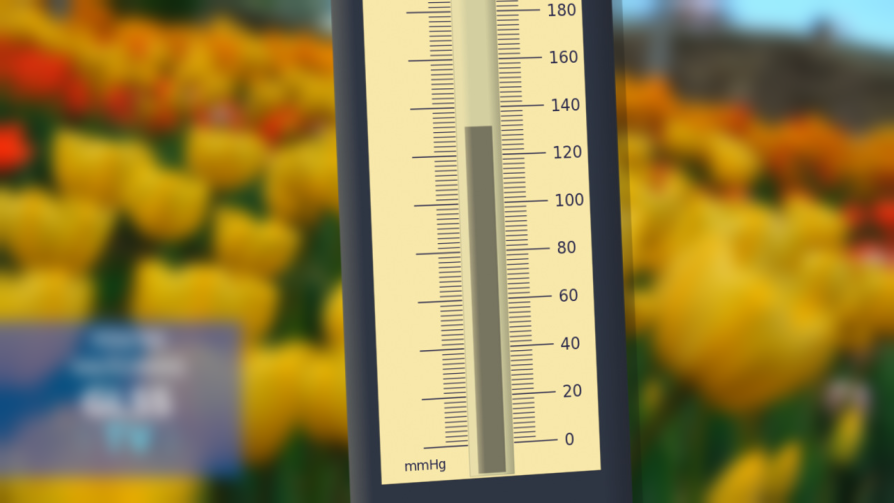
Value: value=132 unit=mmHg
